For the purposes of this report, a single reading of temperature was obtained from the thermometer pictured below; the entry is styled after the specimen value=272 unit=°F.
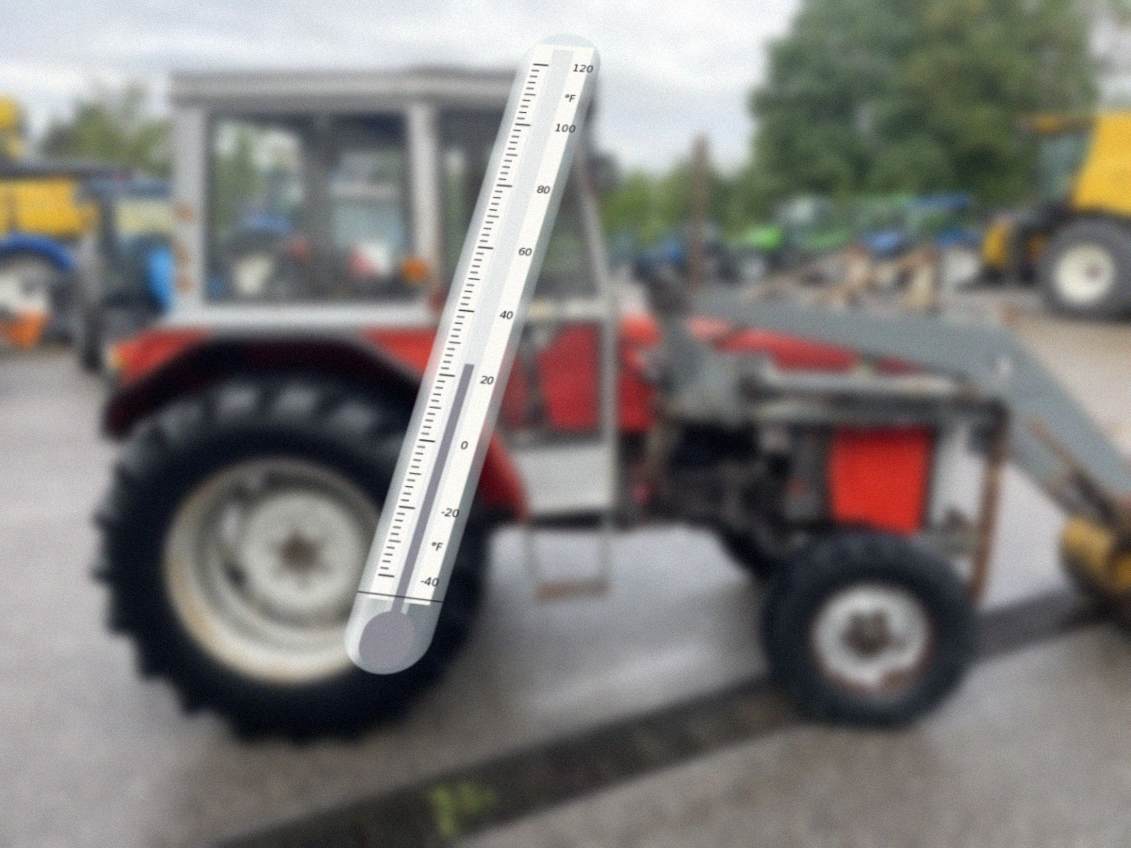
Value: value=24 unit=°F
